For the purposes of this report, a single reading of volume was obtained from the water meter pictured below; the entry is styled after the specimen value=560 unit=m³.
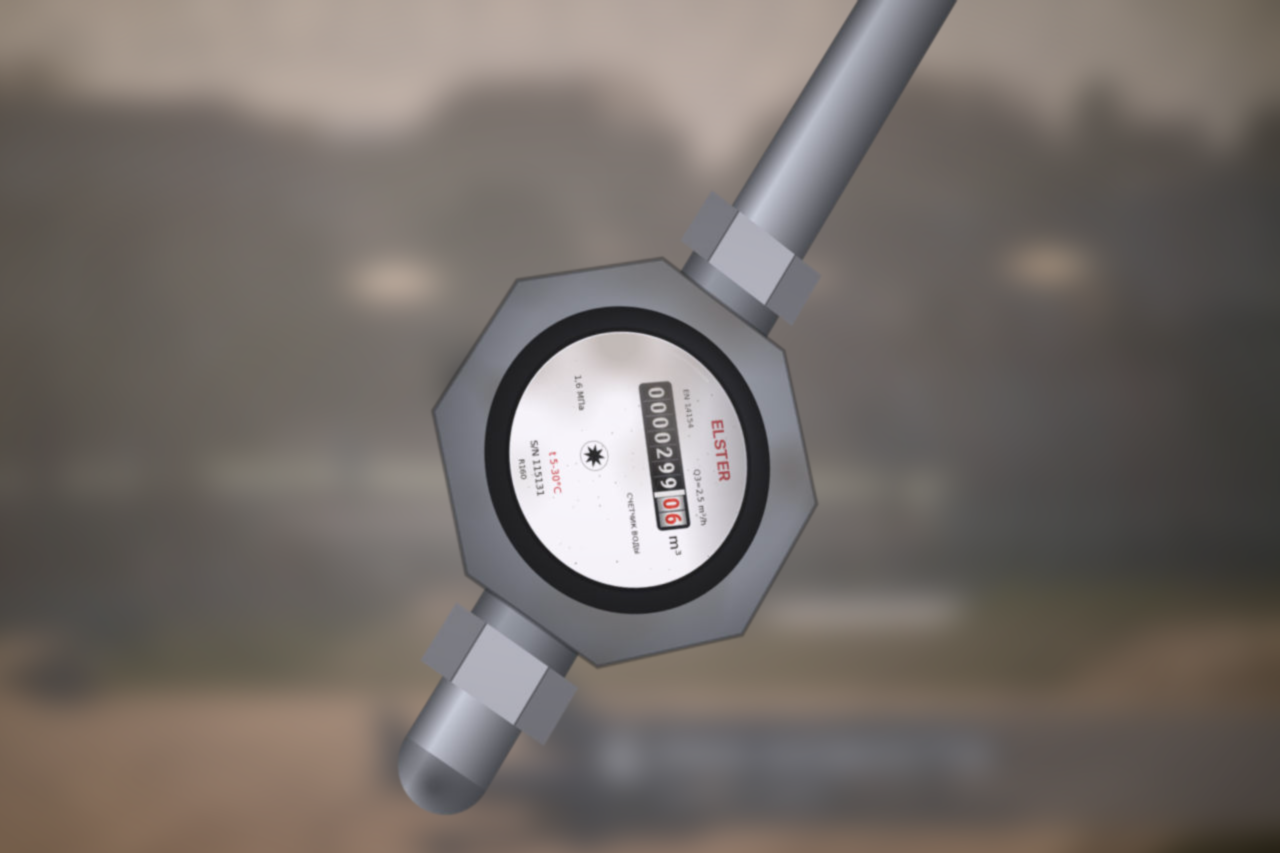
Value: value=299.06 unit=m³
